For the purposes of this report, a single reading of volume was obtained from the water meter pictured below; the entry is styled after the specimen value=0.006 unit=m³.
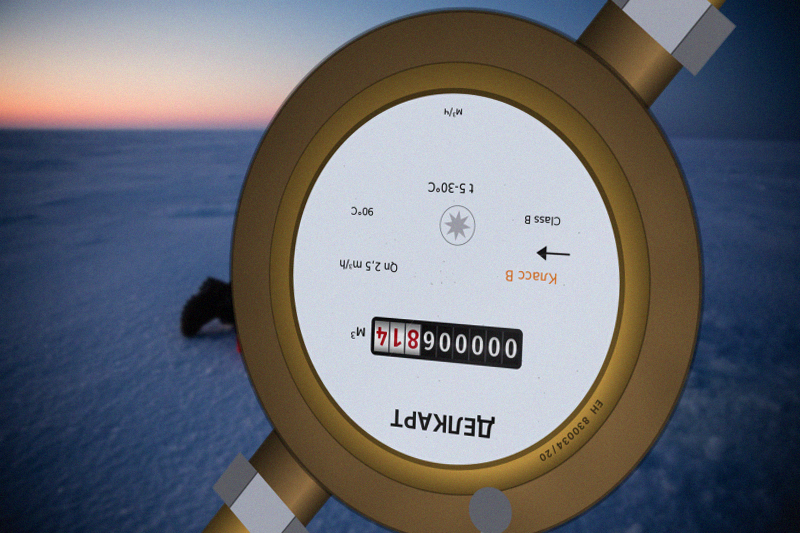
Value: value=6.814 unit=m³
